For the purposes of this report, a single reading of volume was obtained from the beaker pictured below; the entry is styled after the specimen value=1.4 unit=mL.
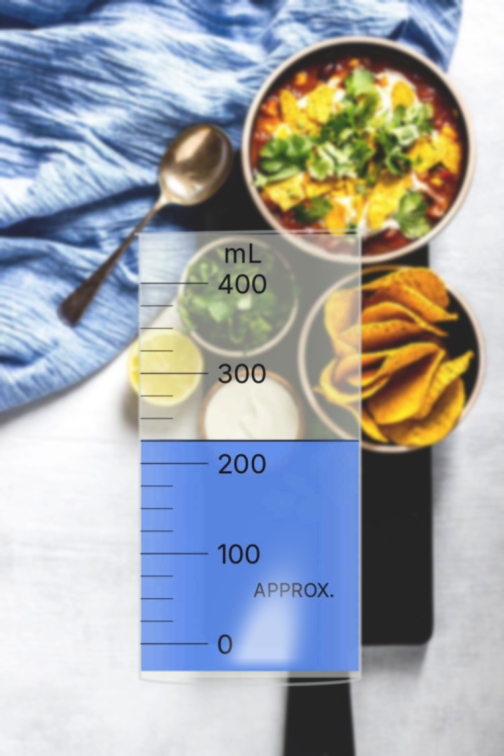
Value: value=225 unit=mL
